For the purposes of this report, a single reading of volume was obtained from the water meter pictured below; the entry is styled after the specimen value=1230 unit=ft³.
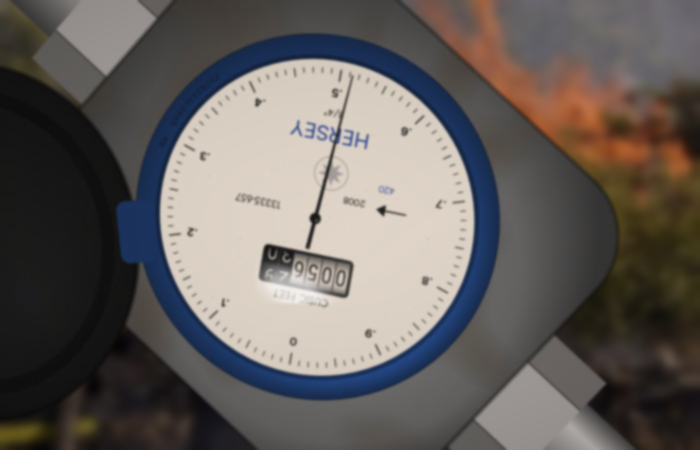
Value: value=5629.51 unit=ft³
